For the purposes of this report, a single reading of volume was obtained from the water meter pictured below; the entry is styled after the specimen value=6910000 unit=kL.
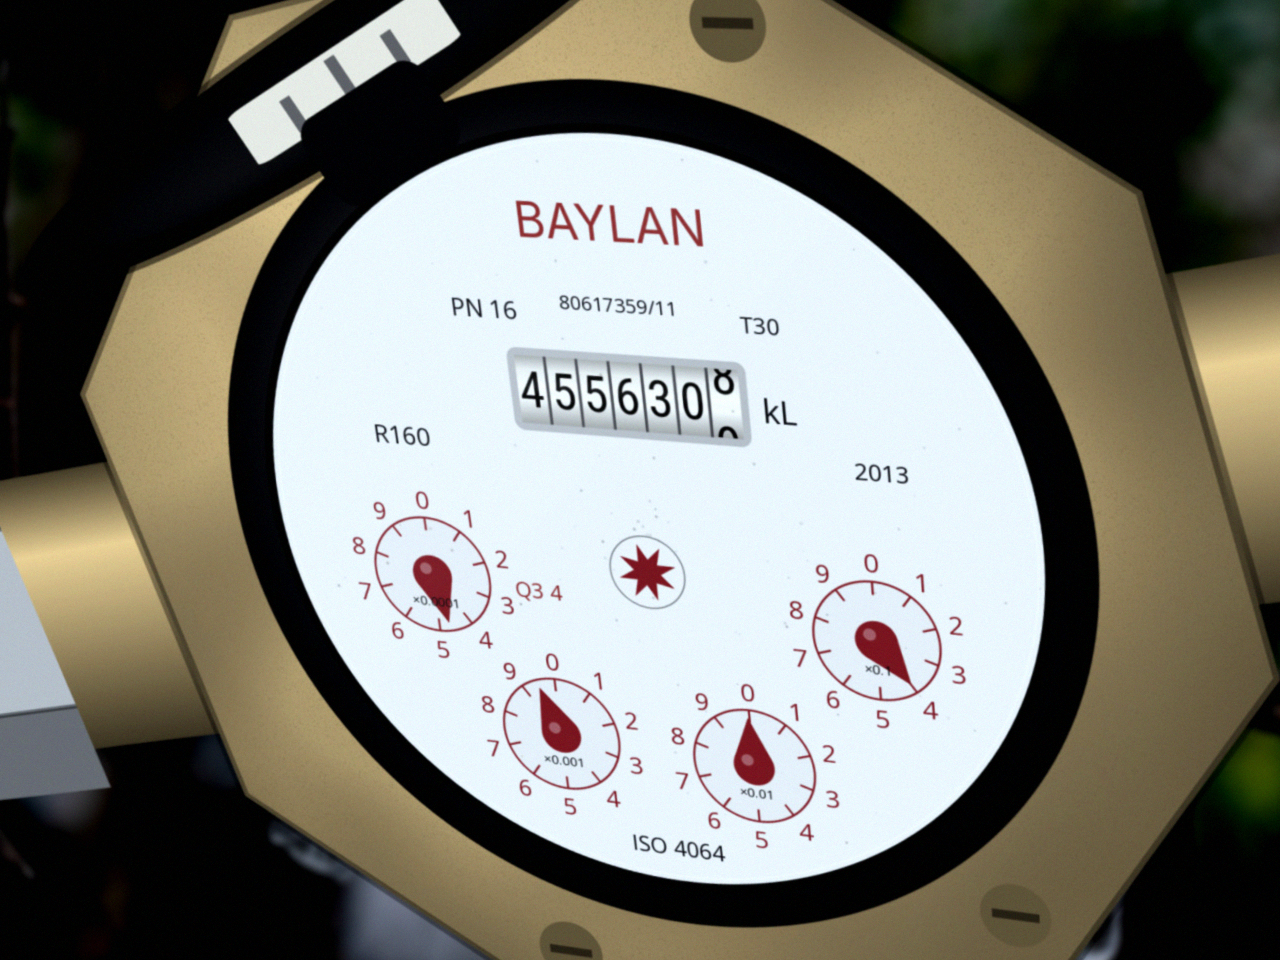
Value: value=4556308.3994 unit=kL
